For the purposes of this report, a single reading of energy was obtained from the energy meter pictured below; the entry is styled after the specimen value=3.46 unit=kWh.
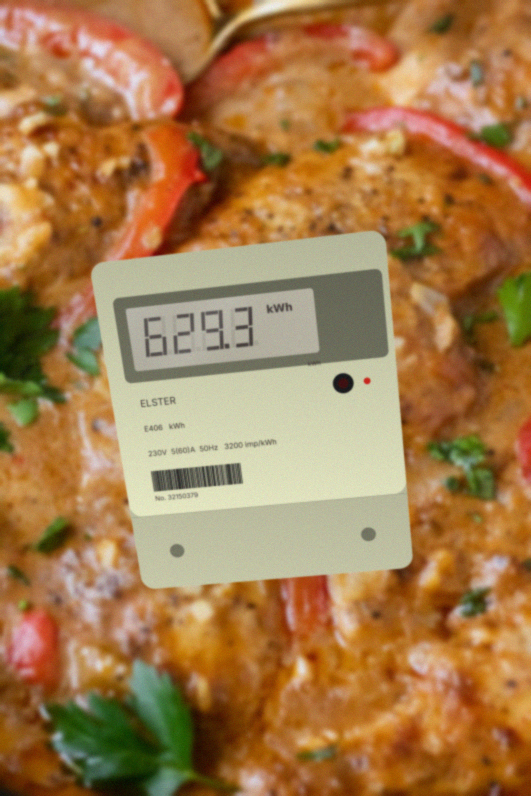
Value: value=629.3 unit=kWh
